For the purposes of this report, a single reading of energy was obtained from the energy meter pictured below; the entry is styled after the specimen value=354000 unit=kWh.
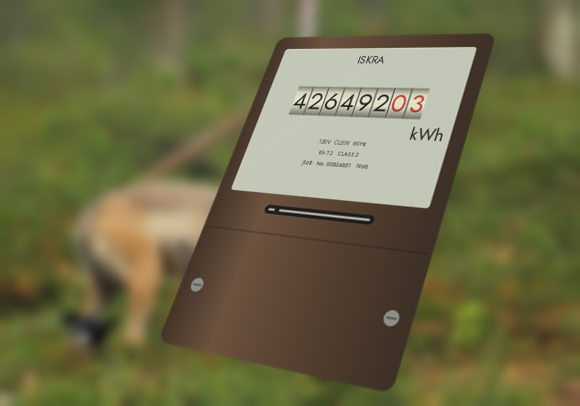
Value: value=426492.03 unit=kWh
